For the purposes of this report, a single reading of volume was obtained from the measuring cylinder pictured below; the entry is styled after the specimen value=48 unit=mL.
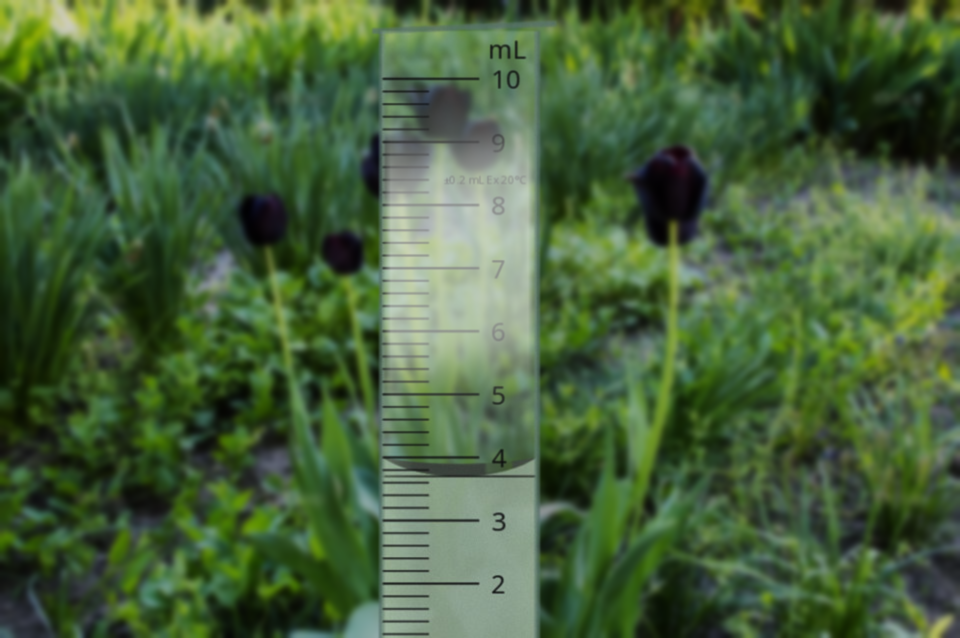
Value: value=3.7 unit=mL
